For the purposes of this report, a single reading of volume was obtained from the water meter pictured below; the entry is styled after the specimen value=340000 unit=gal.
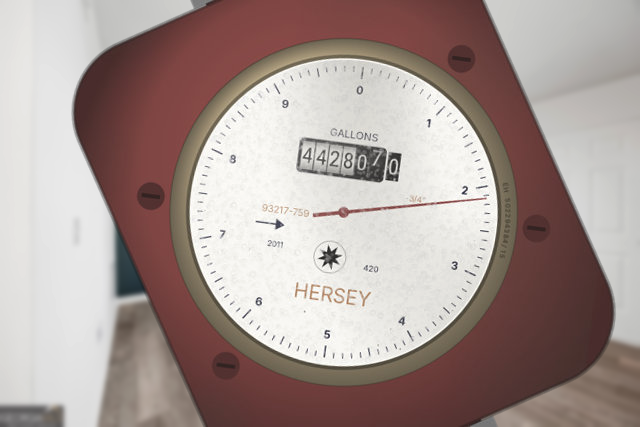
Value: value=4428072.1 unit=gal
